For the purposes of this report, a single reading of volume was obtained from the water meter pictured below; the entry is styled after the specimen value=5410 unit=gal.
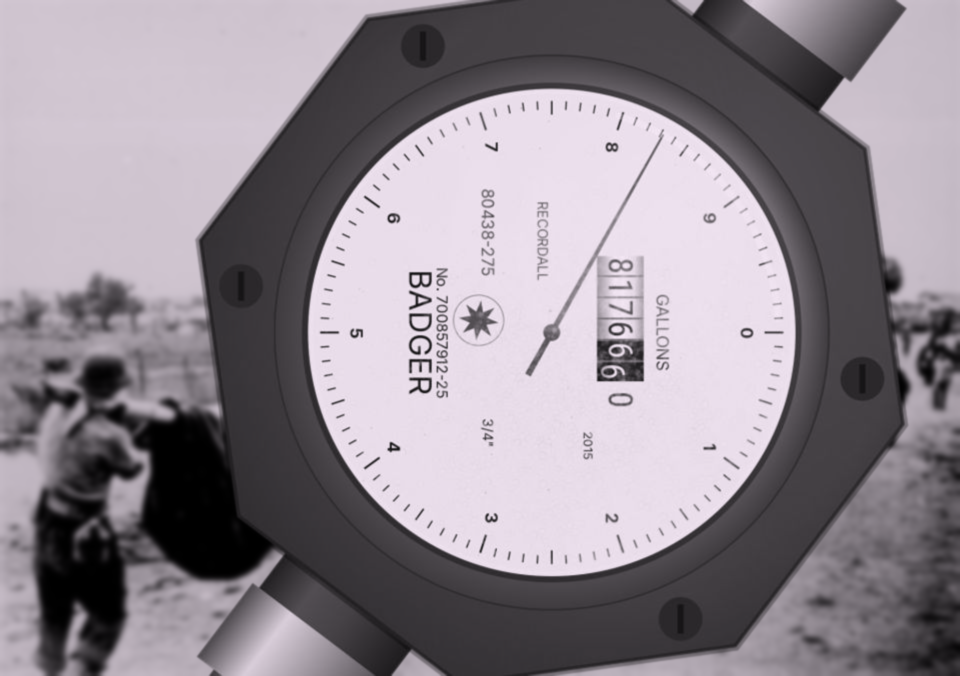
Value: value=8176658.3 unit=gal
